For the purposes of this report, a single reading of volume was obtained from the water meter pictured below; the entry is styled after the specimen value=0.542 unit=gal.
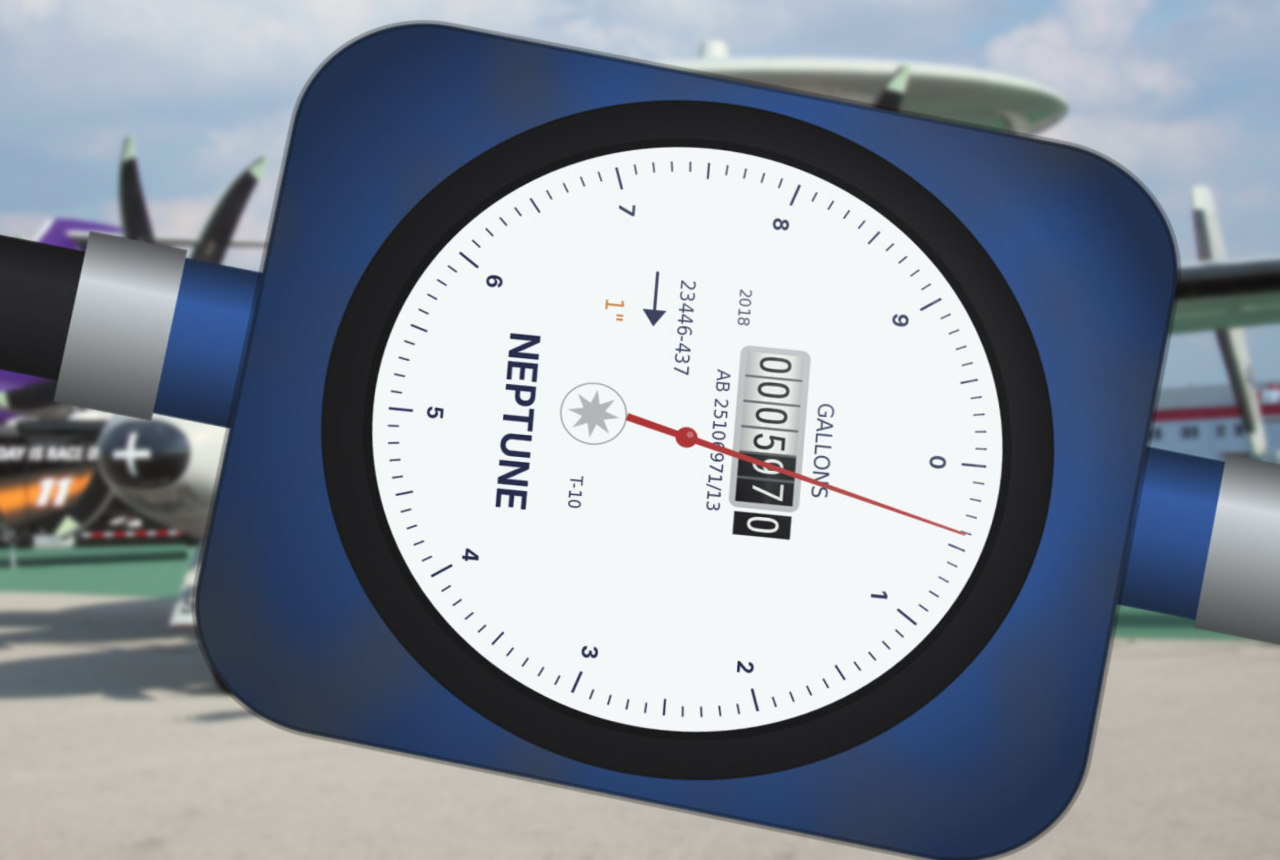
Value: value=5970.4 unit=gal
